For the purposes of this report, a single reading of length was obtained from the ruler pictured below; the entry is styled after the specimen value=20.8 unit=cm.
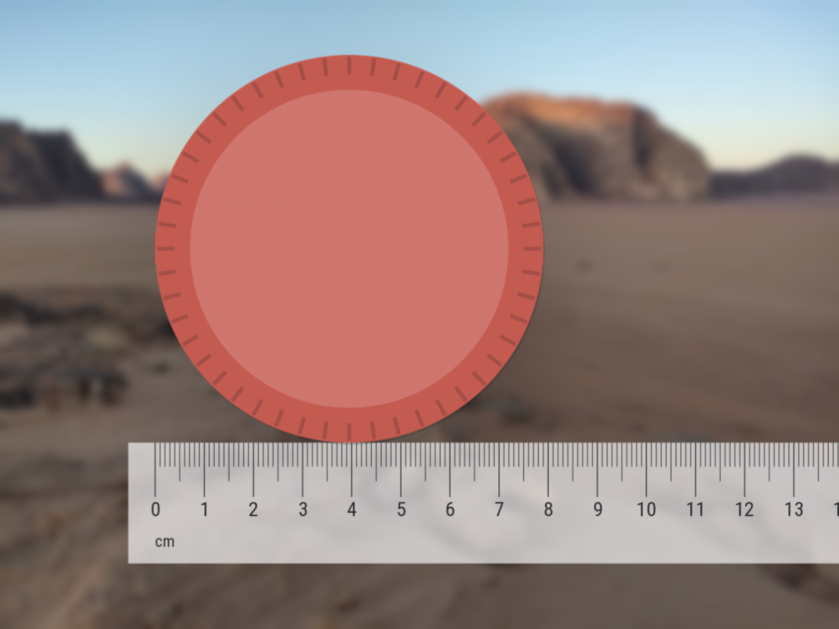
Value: value=7.9 unit=cm
